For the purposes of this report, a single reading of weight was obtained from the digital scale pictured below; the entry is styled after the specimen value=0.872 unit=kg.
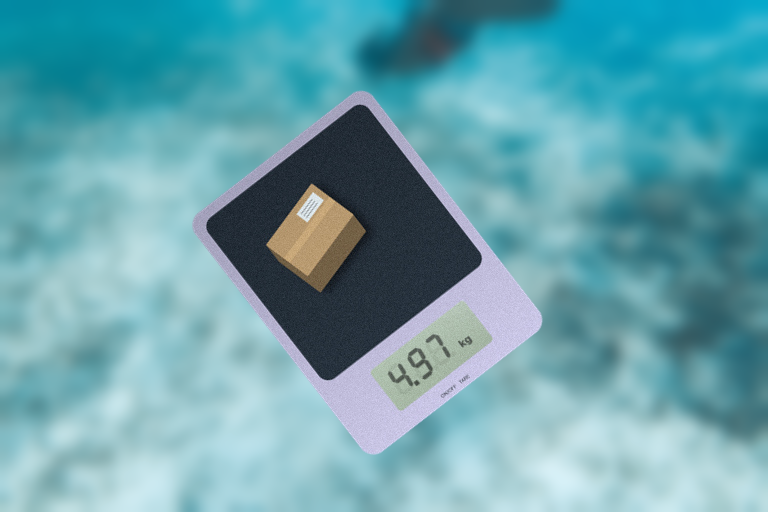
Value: value=4.97 unit=kg
